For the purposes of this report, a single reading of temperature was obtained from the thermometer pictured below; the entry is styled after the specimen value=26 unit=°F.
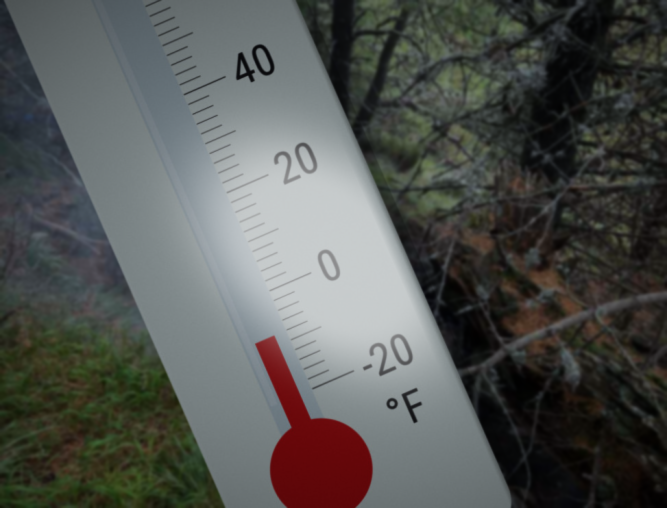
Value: value=-8 unit=°F
